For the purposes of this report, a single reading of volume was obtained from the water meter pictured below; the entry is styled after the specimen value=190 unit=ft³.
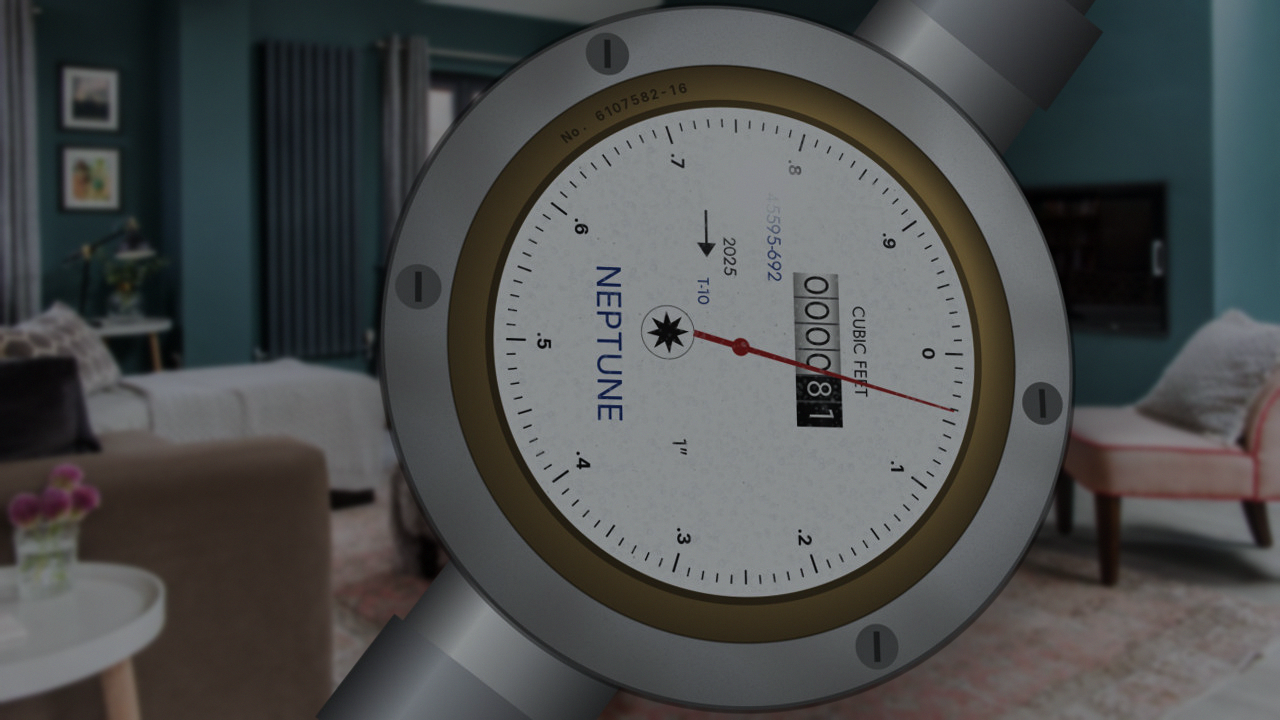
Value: value=81.04 unit=ft³
